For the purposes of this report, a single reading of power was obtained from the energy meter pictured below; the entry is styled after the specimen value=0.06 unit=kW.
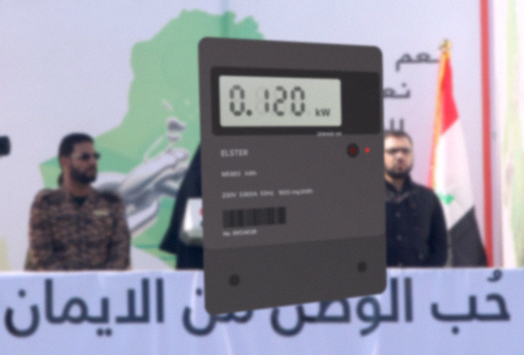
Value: value=0.120 unit=kW
